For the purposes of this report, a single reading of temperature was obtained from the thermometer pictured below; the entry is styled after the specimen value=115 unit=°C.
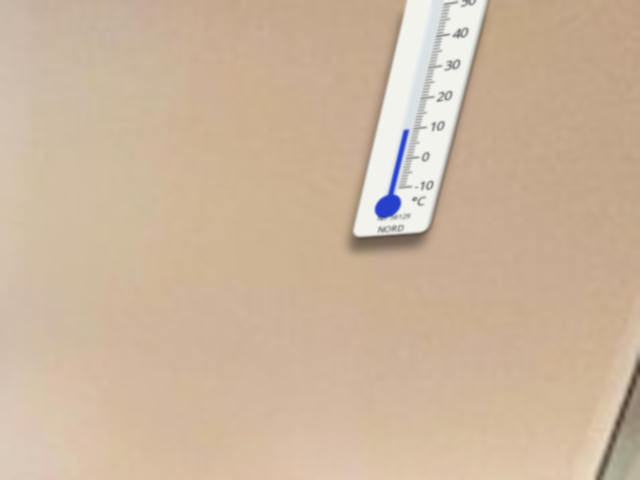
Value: value=10 unit=°C
